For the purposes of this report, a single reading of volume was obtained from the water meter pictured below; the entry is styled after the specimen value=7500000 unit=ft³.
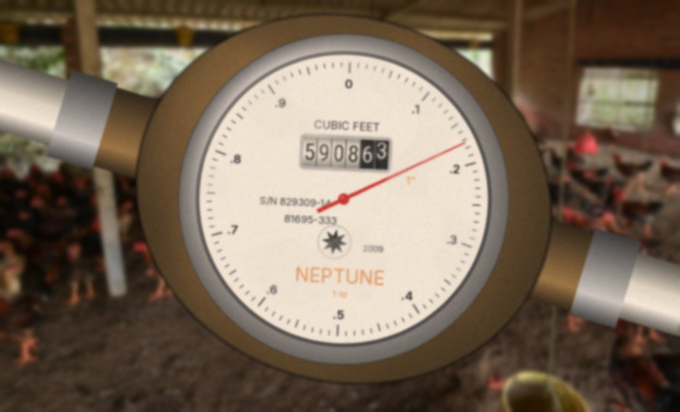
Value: value=590863.17 unit=ft³
